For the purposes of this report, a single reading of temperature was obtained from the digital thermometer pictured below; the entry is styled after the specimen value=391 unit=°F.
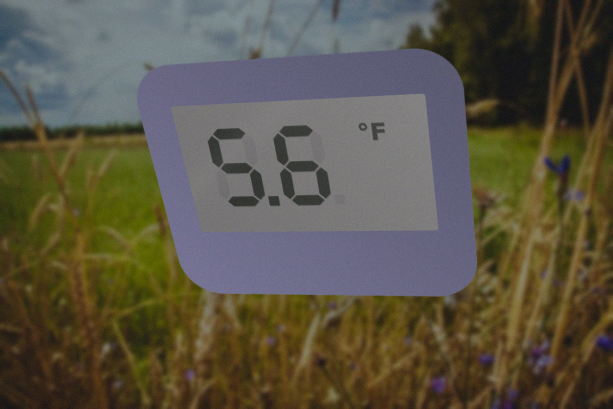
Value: value=5.6 unit=°F
